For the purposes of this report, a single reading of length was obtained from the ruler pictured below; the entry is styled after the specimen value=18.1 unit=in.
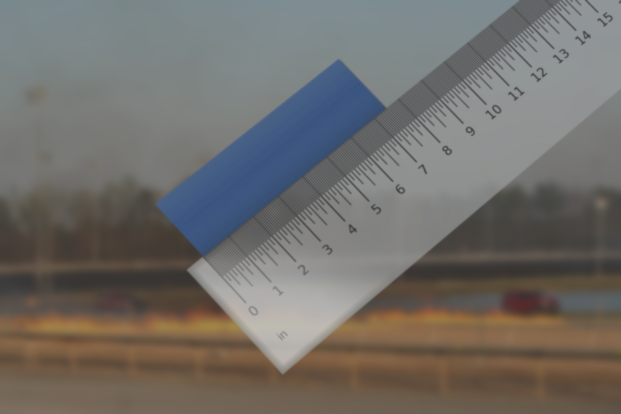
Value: value=7.5 unit=in
